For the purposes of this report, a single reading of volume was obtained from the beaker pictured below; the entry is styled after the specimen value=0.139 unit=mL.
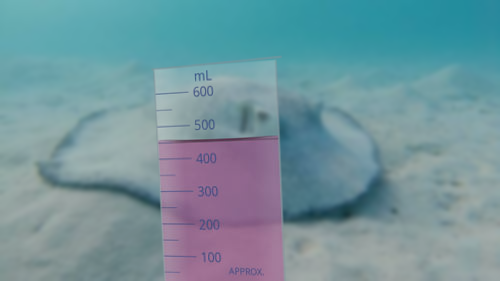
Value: value=450 unit=mL
